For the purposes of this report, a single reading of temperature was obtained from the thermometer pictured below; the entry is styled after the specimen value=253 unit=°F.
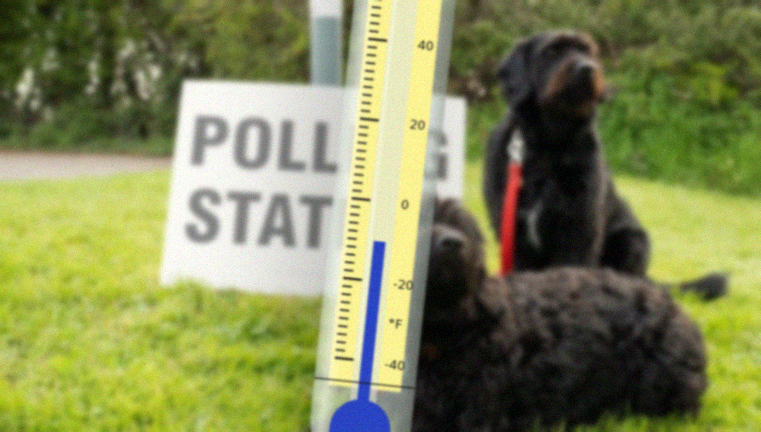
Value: value=-10 unit=°F
